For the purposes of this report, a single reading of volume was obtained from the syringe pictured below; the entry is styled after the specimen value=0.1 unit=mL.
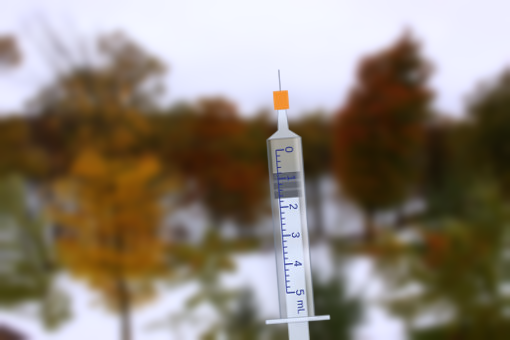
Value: value=0.8 unit=mL
